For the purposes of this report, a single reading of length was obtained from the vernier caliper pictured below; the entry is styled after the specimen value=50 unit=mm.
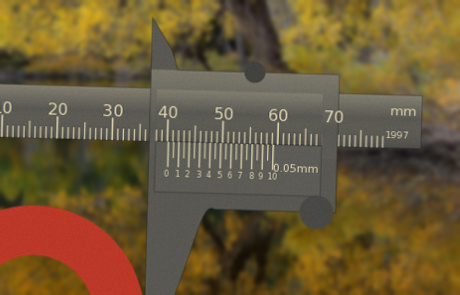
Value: value=40.2 unit=mm
